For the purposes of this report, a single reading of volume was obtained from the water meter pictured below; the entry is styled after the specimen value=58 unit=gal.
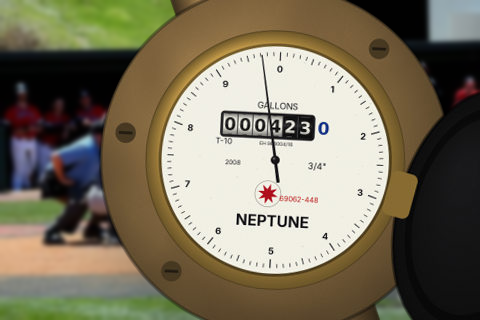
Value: value=4229.7 unit=gal
